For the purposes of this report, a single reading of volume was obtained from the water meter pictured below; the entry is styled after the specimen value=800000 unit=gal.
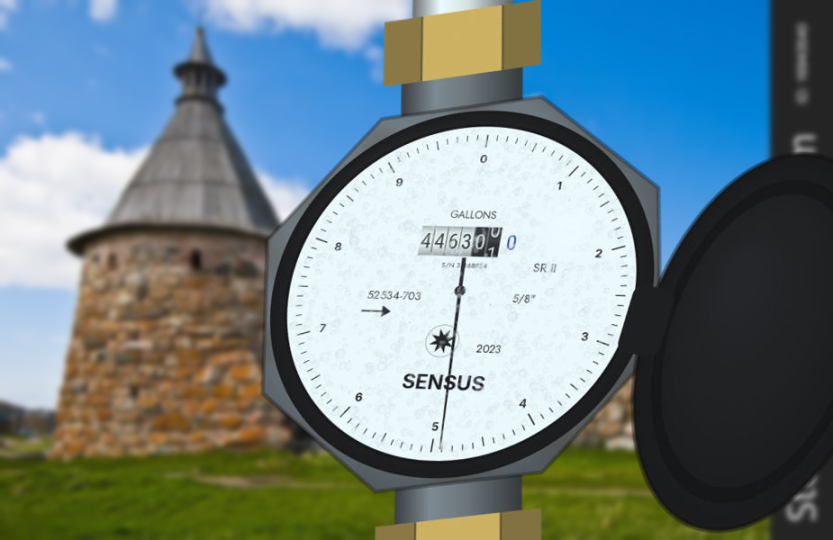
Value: value=4463004.9 unit=gal
